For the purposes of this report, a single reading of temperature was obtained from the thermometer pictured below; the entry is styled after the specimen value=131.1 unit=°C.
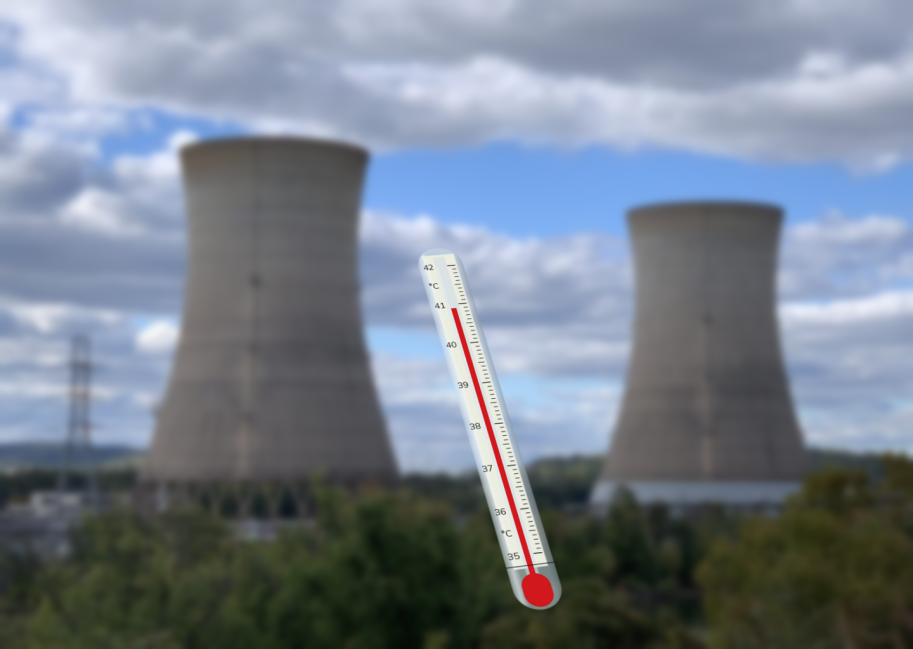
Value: value=40.9 unit=°C
